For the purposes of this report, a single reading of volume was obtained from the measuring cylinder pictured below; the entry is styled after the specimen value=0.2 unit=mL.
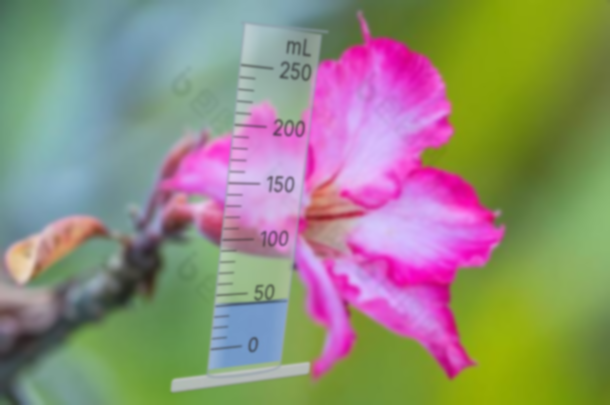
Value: value=40 unit=mL
